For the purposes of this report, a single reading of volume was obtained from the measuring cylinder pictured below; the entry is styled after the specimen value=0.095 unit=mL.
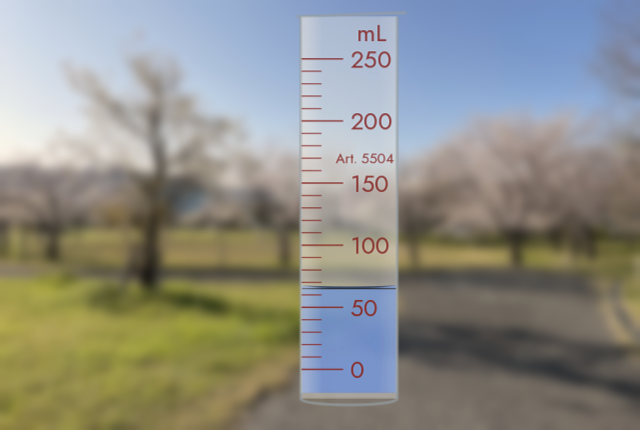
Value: value=65 unit=mL
